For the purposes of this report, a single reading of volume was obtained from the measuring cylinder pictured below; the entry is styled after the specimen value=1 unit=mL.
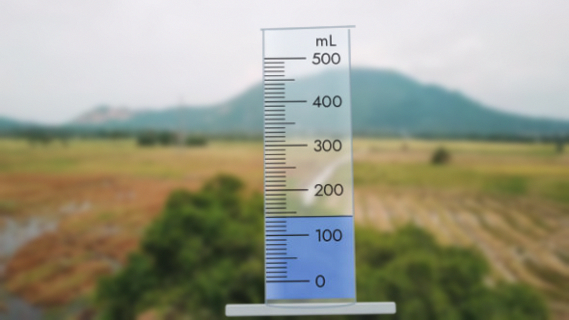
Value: value=140 unit=mL
